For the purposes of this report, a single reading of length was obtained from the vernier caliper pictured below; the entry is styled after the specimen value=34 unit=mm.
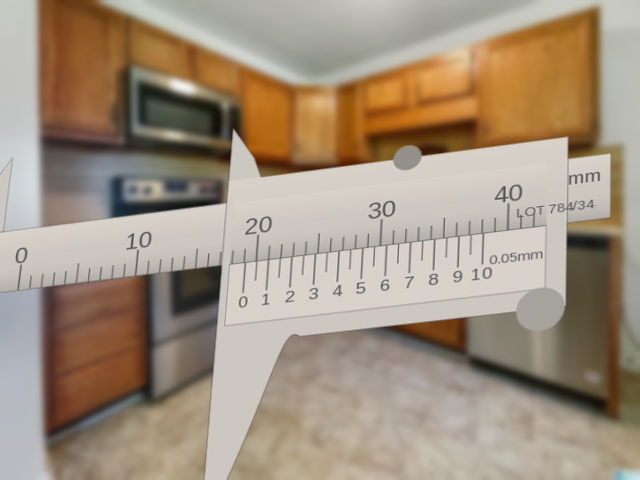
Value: value=19.1 unit=mm
